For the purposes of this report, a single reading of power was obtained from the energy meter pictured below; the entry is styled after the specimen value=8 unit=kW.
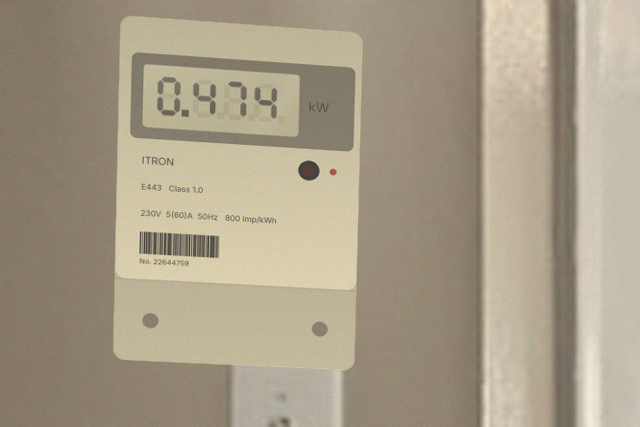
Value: value=0.474 unit=kW
